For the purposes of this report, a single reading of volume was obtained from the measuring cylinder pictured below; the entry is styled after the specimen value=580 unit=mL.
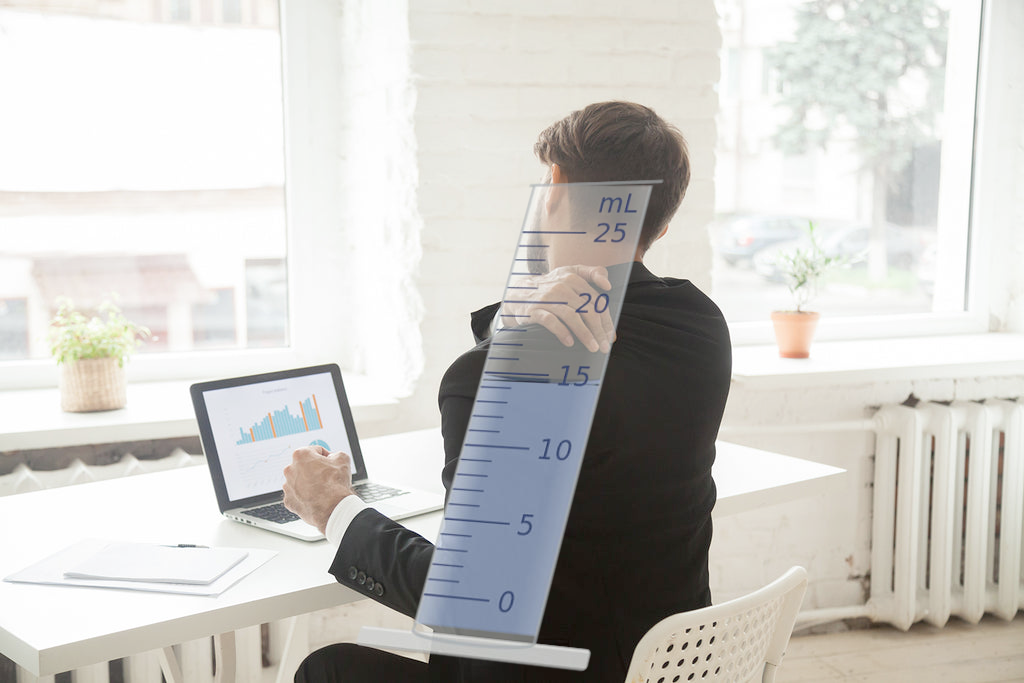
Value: value=14.5 unit=mL
